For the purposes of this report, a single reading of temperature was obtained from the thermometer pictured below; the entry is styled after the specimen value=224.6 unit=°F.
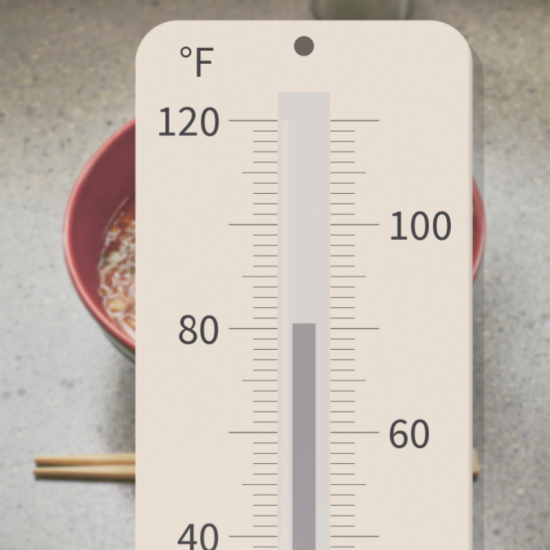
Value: value=81 unit=°F
